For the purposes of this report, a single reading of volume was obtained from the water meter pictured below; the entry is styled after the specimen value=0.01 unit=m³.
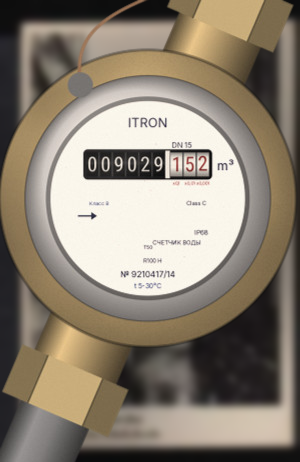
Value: value=9029.152 unit=m³
